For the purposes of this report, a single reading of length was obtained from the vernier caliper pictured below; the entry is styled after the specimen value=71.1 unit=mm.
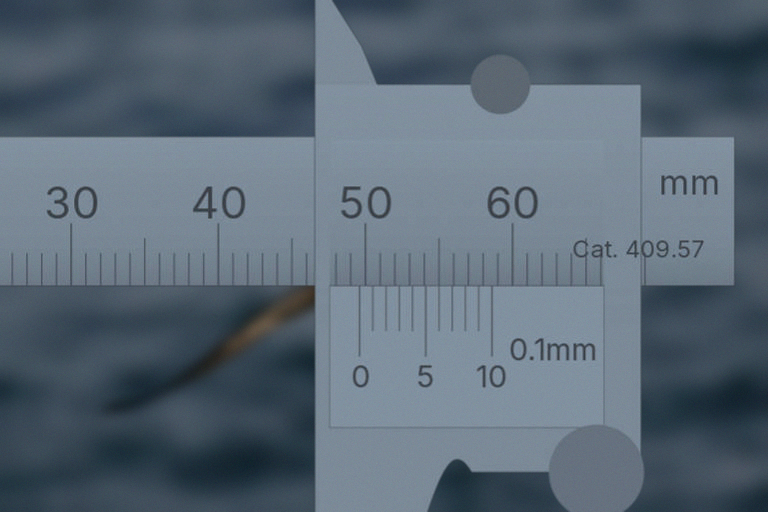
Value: value=49.6 unit=mm
